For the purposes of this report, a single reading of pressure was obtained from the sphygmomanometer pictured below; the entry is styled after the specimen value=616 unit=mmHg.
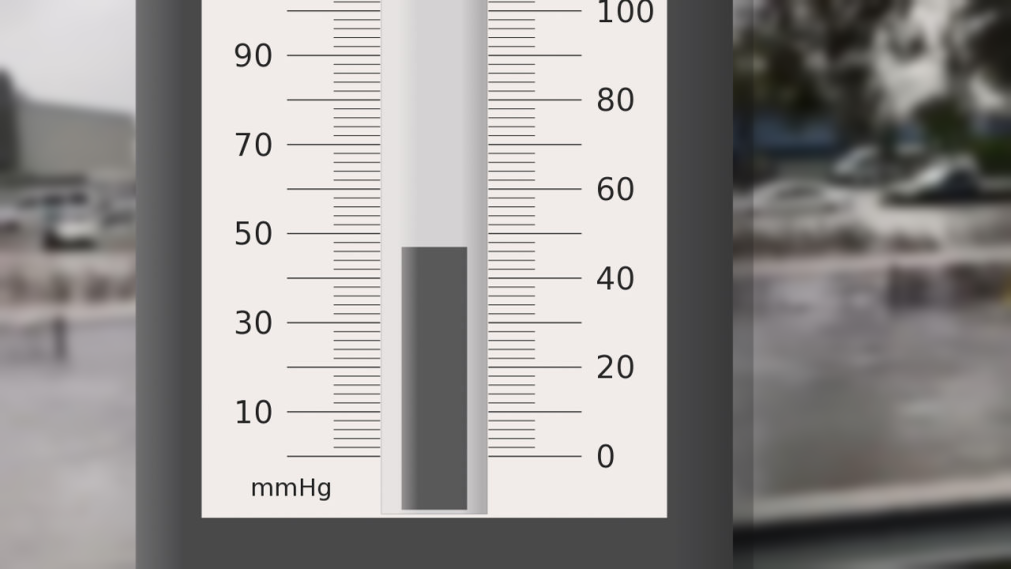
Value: value=47 unit=mmHg
